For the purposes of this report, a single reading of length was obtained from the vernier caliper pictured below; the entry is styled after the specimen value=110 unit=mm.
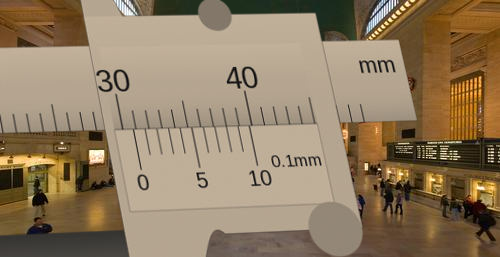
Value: value=30.8 unit=mm
